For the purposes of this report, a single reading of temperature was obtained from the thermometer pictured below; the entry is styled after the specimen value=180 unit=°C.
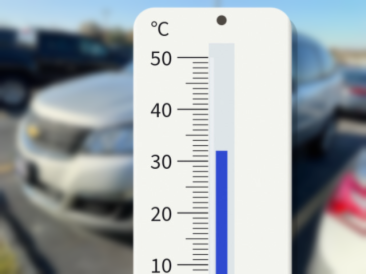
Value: value=32 unit=°C
